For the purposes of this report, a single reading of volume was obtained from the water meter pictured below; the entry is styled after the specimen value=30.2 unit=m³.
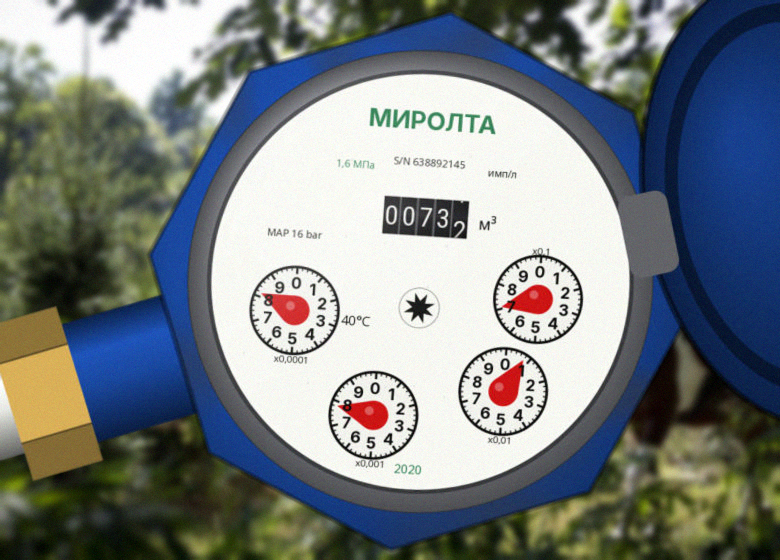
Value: value=731.7078 unit=m³
